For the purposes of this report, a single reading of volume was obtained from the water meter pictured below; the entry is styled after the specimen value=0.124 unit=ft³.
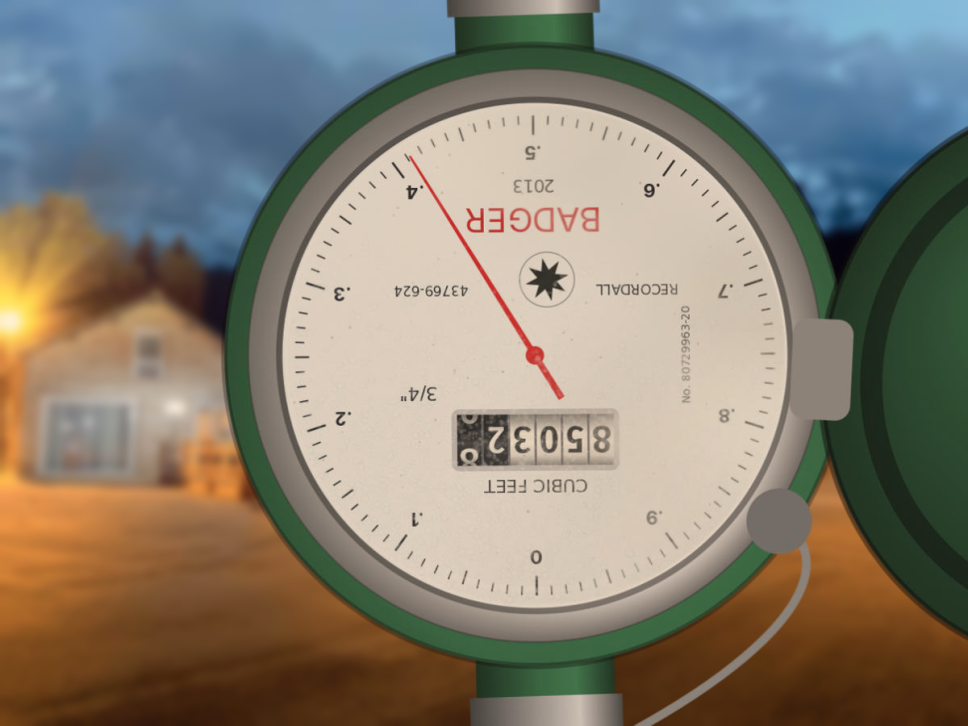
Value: value=850328.41 unit=ft³
